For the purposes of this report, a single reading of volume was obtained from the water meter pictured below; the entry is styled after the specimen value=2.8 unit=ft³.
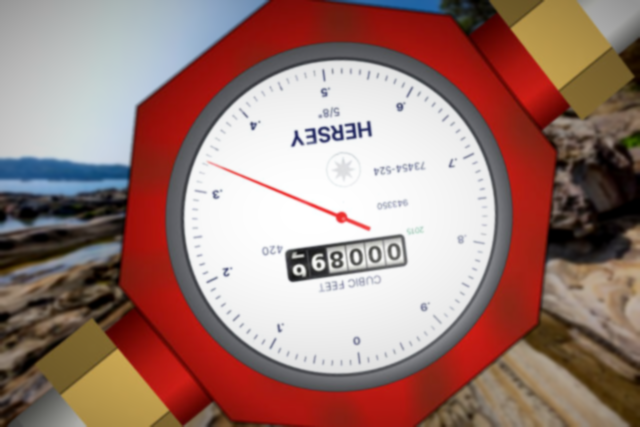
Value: value=896.33 unit=ft³
